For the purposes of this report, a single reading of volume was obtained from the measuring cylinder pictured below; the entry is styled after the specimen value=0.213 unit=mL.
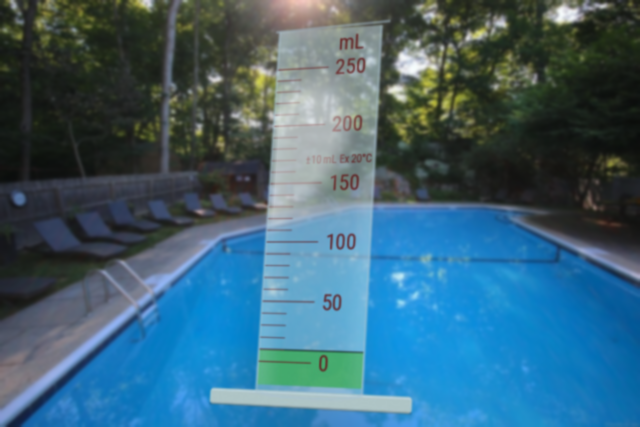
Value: value=10 unit=mL
